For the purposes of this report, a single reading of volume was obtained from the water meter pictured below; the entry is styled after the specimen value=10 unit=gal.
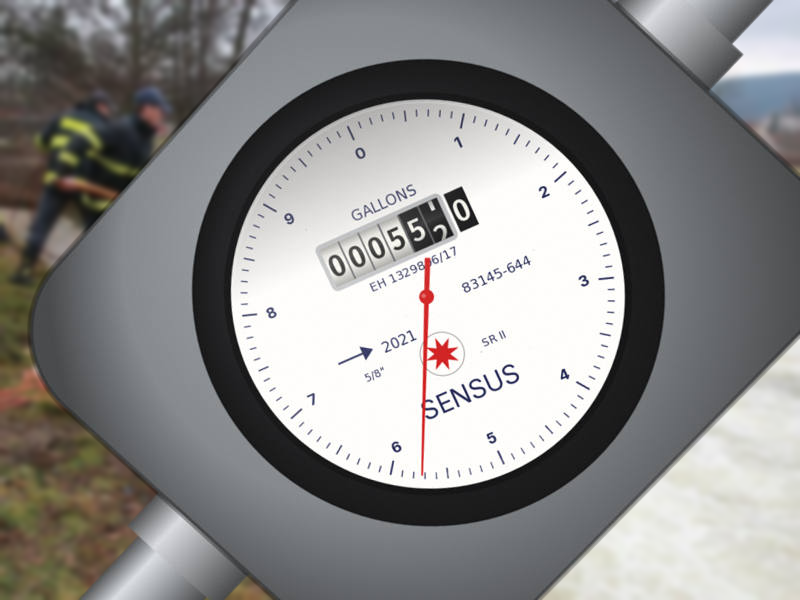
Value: value=5515.7 unit=gal
